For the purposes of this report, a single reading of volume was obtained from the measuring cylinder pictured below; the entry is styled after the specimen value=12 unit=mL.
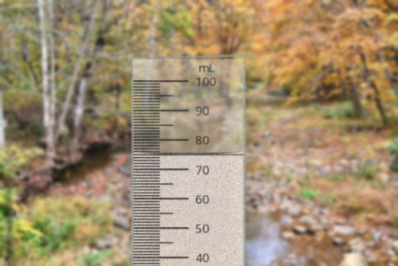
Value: value=75 unit=mL
